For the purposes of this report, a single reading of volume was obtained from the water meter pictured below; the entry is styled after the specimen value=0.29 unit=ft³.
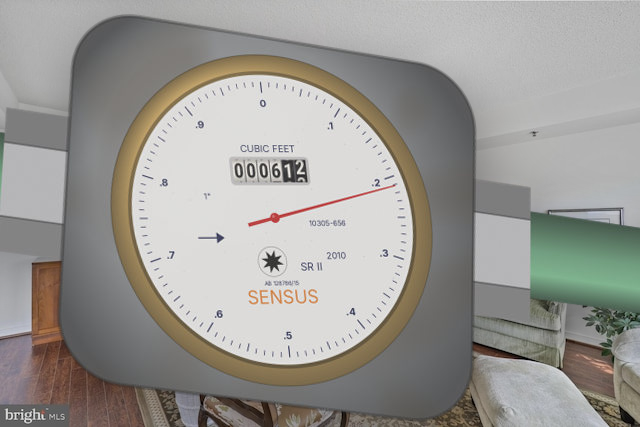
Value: value=612.21 unit=ft³
